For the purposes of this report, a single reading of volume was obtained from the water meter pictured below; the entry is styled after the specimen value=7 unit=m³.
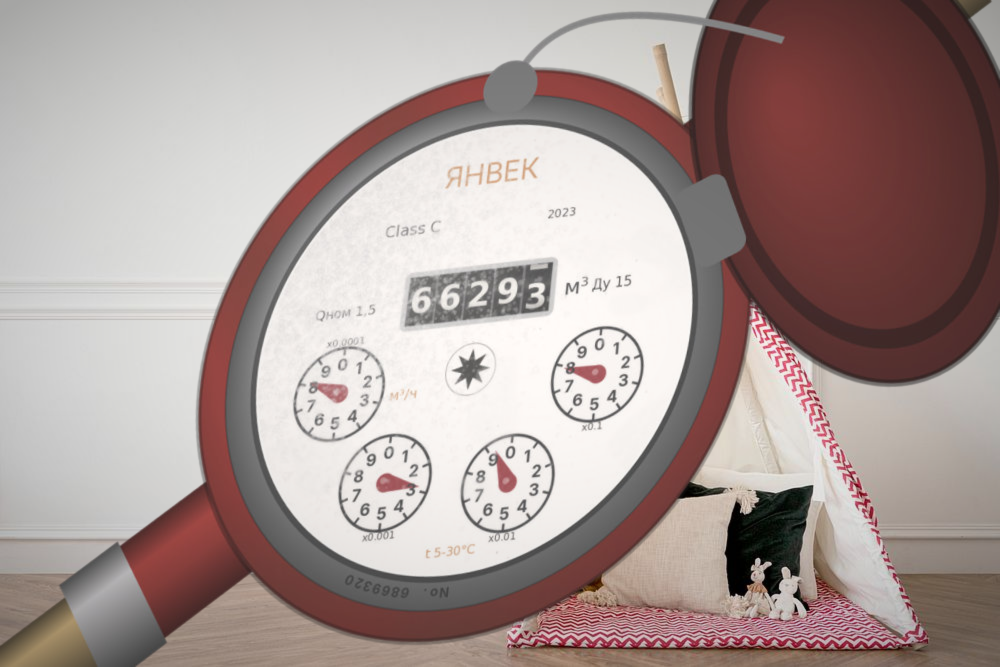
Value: value=66292.7928 unit=m³
